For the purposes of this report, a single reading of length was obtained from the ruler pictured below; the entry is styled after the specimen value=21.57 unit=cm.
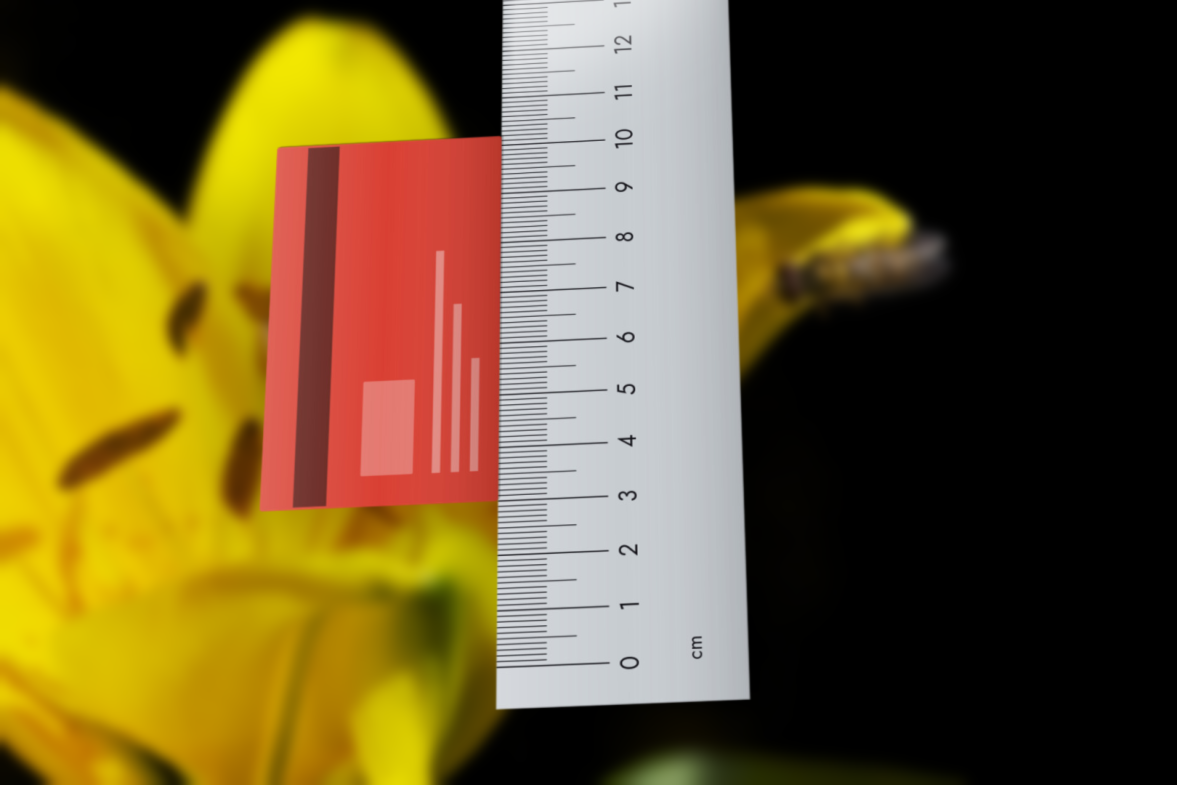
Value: value=7.2 unit=cm
